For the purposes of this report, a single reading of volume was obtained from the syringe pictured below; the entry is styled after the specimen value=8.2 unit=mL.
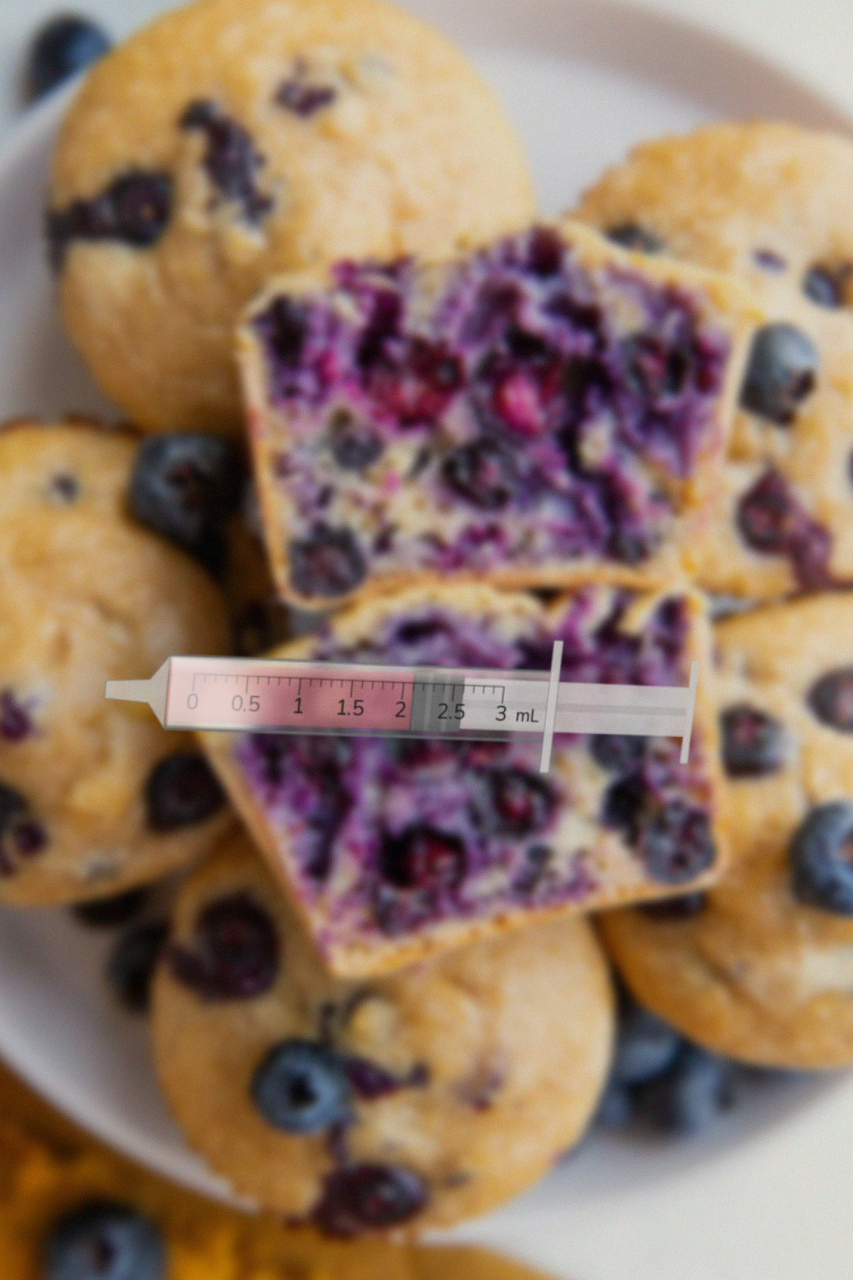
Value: value=2.1 unit=mL
